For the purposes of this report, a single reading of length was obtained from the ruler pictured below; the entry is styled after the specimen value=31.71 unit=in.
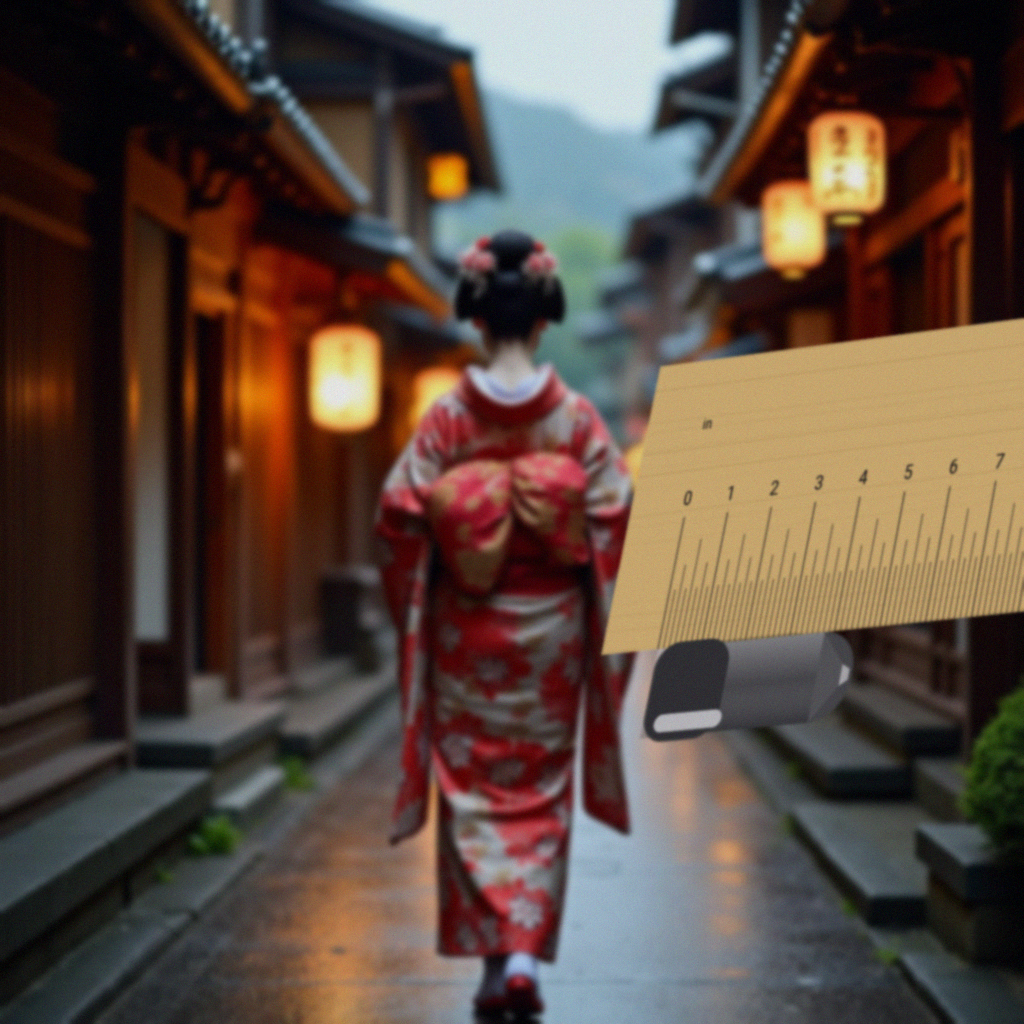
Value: value=4.5 unit=in
